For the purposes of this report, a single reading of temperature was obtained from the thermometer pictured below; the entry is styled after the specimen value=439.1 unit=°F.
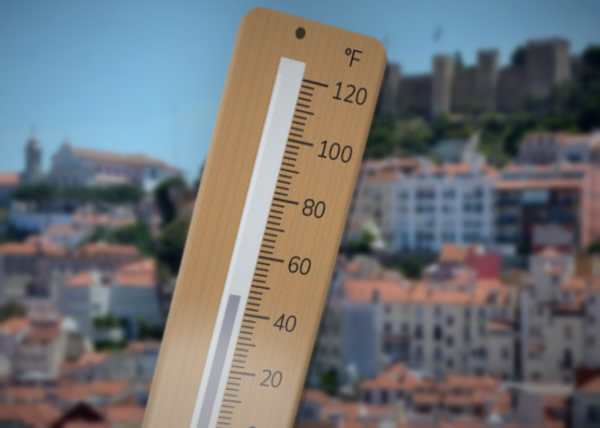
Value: value=46 unit=°F
